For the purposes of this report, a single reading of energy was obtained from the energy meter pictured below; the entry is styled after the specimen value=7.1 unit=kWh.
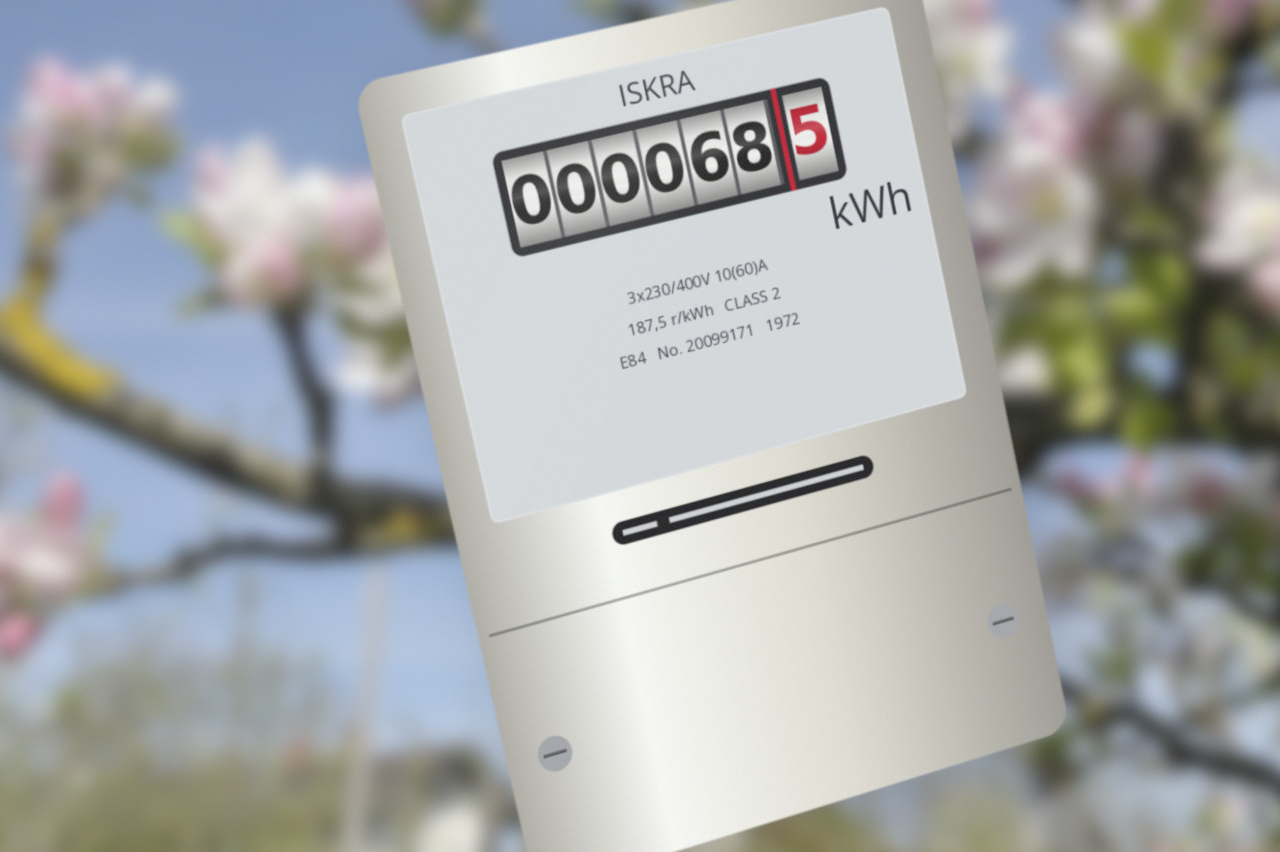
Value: value=68.5 unit=kWh
